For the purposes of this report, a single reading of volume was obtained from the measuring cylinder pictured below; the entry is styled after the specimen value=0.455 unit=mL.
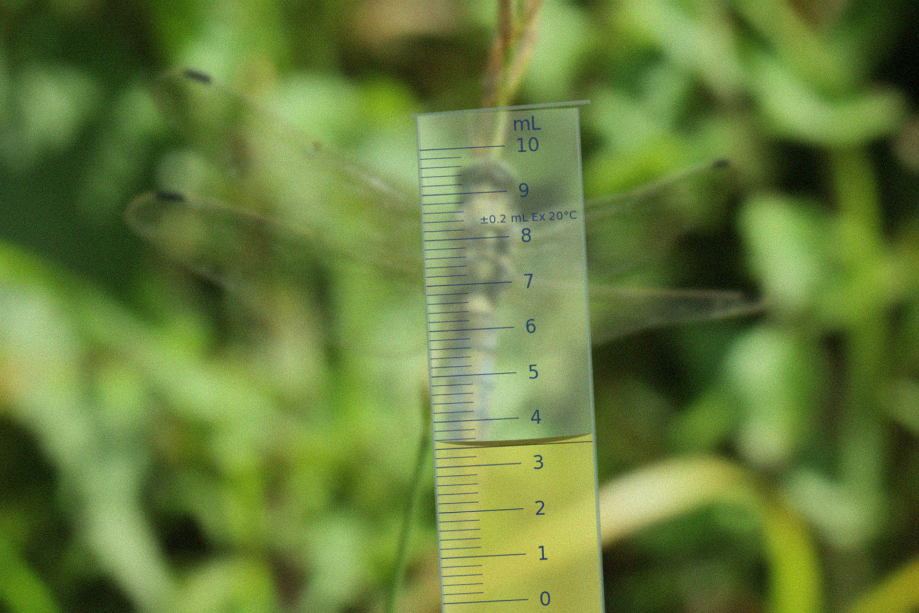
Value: value=3.4 unit=mL
